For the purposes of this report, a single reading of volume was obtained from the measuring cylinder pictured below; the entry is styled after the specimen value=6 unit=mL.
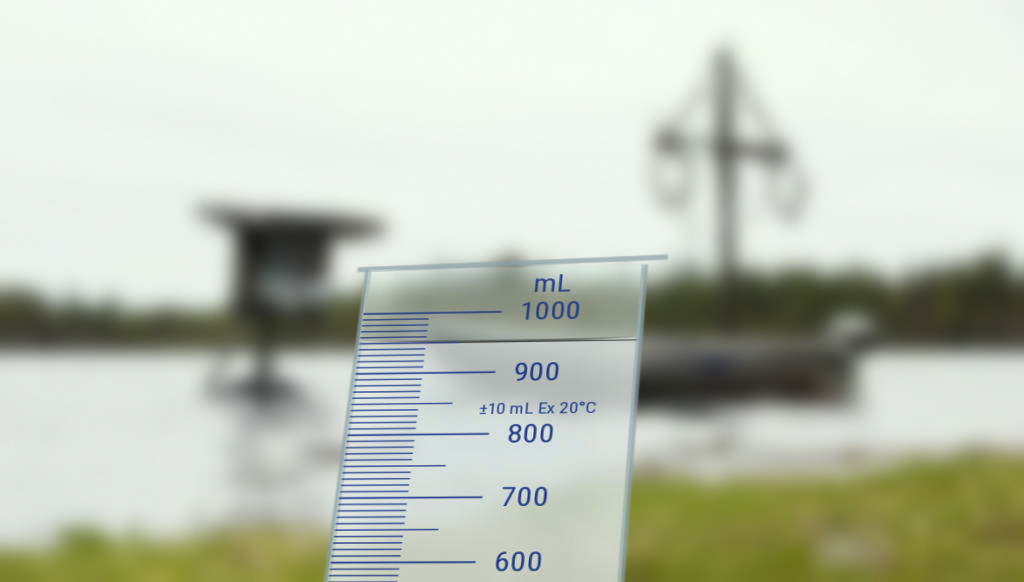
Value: value=950 unit=mL
